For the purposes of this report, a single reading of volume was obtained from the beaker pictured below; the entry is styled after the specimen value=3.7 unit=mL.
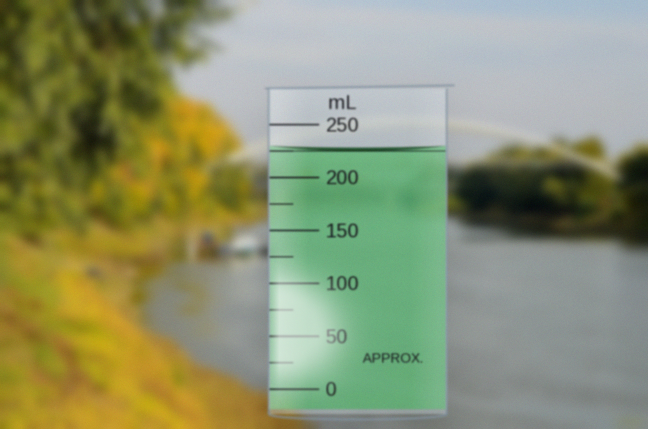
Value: value=225 unit=mL
